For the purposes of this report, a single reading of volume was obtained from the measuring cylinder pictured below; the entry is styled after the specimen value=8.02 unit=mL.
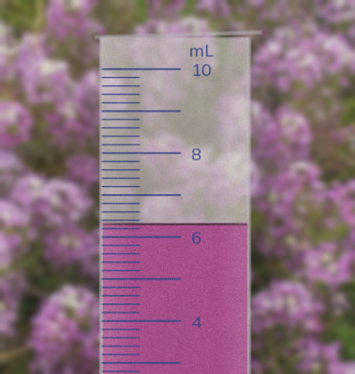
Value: value=6.3 unit=mL
